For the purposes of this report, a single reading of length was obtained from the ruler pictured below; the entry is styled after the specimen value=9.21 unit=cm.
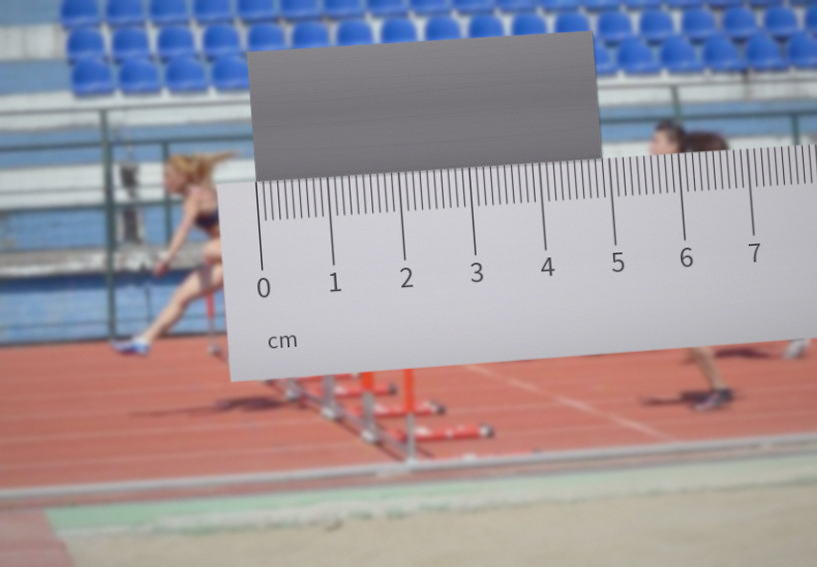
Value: value=4.9 unit=cm
